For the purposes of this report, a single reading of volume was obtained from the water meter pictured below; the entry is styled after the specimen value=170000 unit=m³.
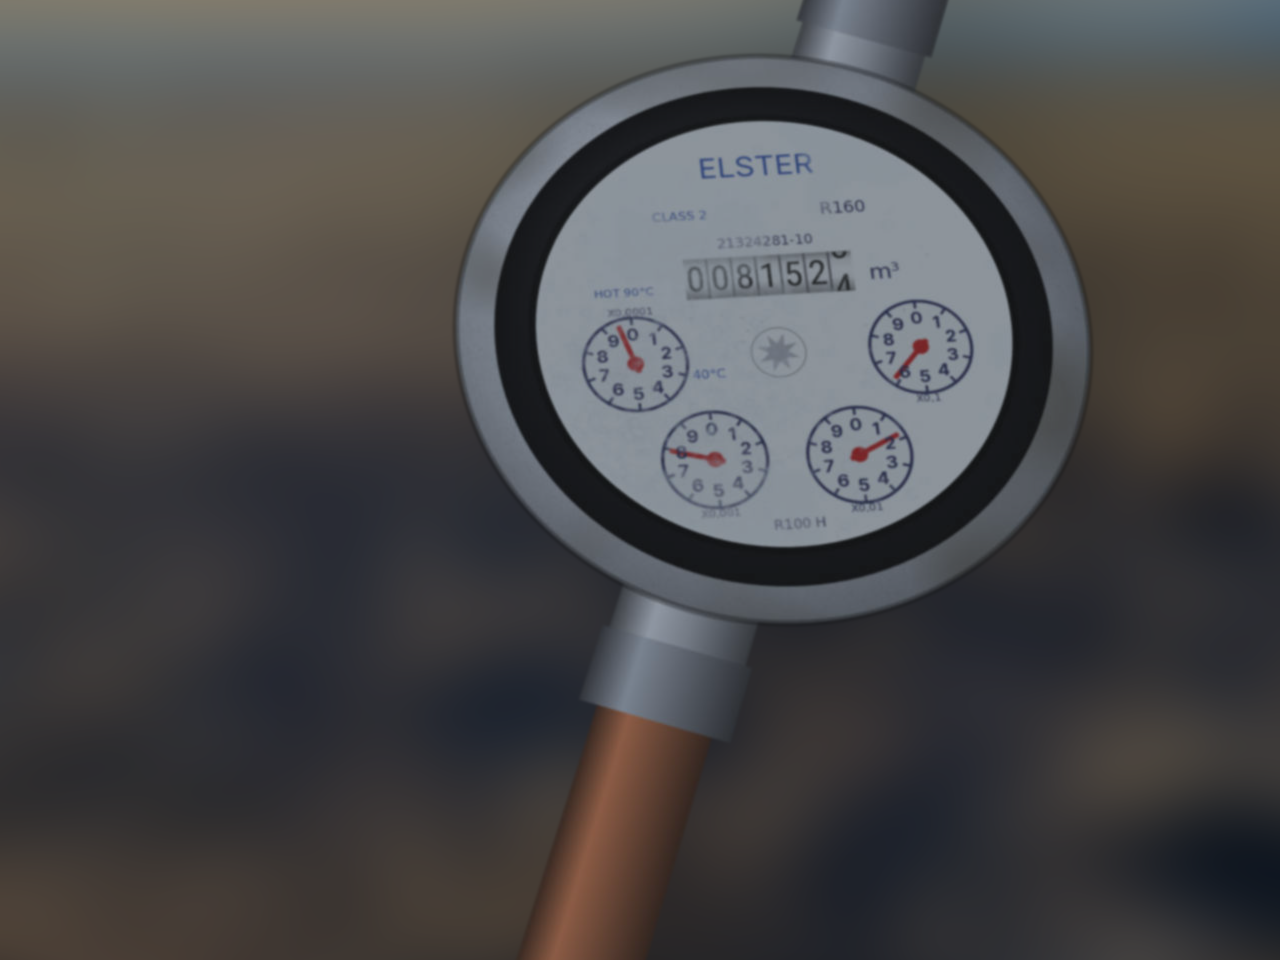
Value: value=81523.6179 unit=m³
